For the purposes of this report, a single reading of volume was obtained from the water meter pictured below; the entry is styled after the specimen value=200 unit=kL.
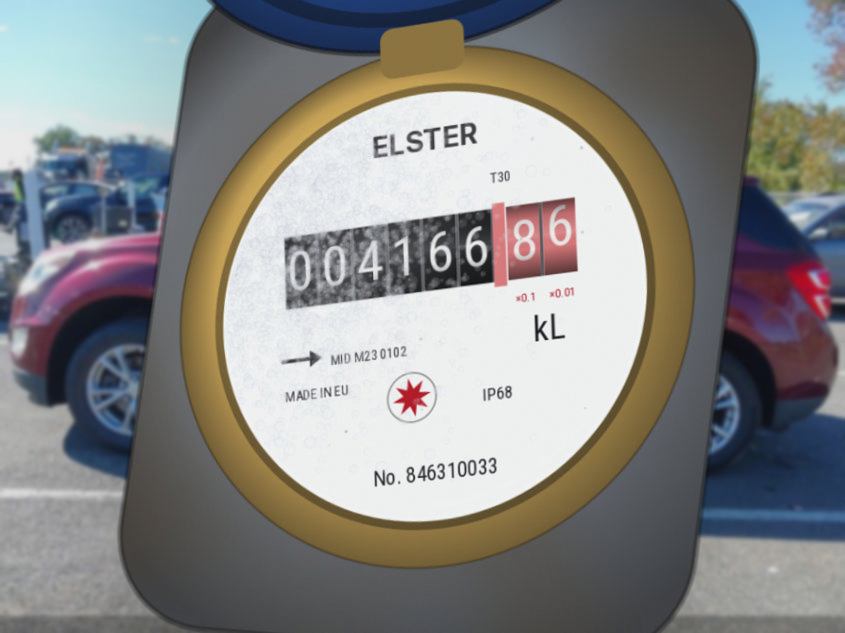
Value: value=4166.86 unit=kL
